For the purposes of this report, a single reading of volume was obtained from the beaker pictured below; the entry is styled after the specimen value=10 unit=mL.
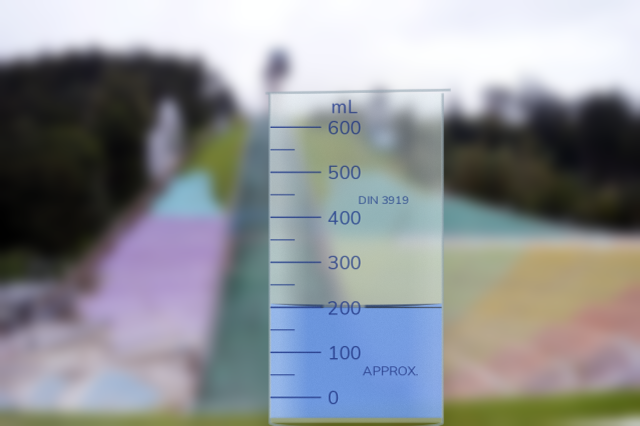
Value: value=200 unit=mL
